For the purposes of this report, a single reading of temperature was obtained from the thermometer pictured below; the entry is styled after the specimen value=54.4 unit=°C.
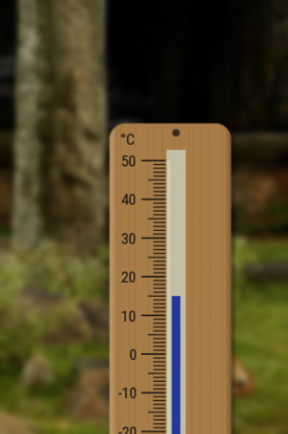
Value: value=15 unit=°C
